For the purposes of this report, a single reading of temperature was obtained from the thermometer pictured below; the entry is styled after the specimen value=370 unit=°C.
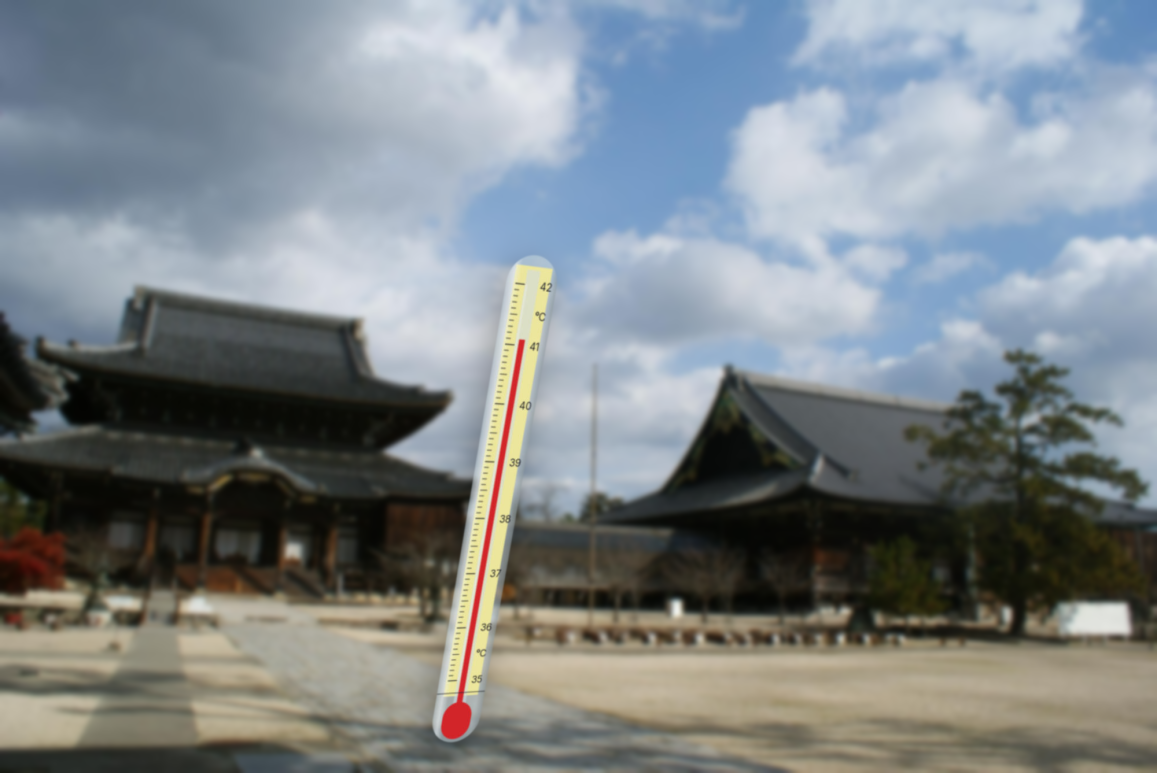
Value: value=41.1 unit=°C
